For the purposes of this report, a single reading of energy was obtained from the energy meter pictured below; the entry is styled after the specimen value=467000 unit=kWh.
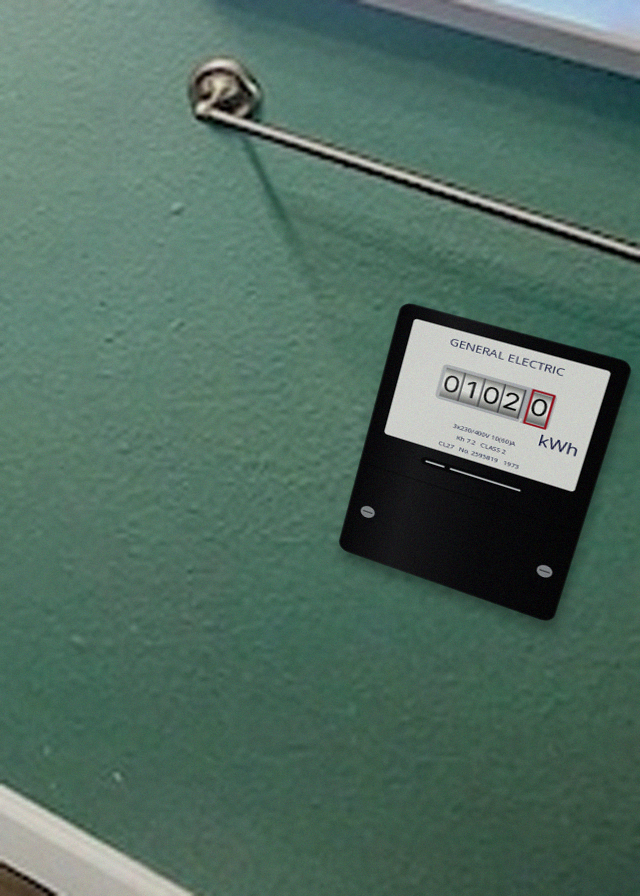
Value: value=102.0 unit=kWh
